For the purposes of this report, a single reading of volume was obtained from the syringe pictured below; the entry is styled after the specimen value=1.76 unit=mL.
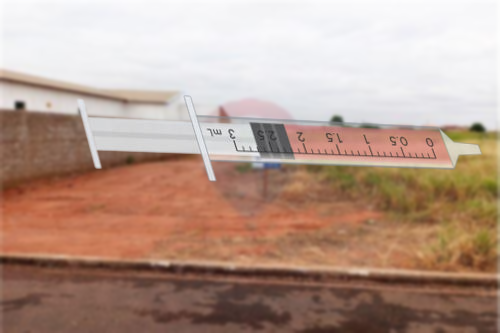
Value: value=2.2 unit=mL
